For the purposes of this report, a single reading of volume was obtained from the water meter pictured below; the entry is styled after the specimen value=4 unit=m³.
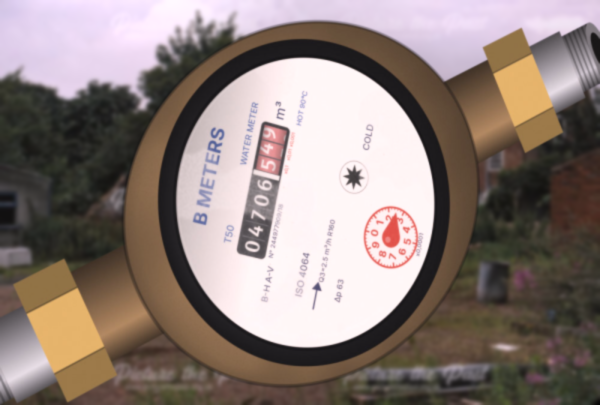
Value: value=4706.5492 unit=m³
